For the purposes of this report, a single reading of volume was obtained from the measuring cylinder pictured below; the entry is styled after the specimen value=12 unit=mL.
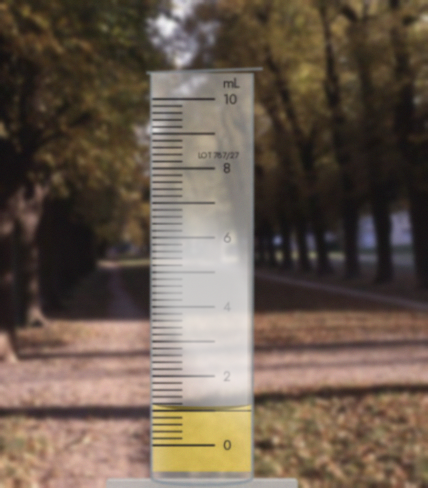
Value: value=1 unit=mL
